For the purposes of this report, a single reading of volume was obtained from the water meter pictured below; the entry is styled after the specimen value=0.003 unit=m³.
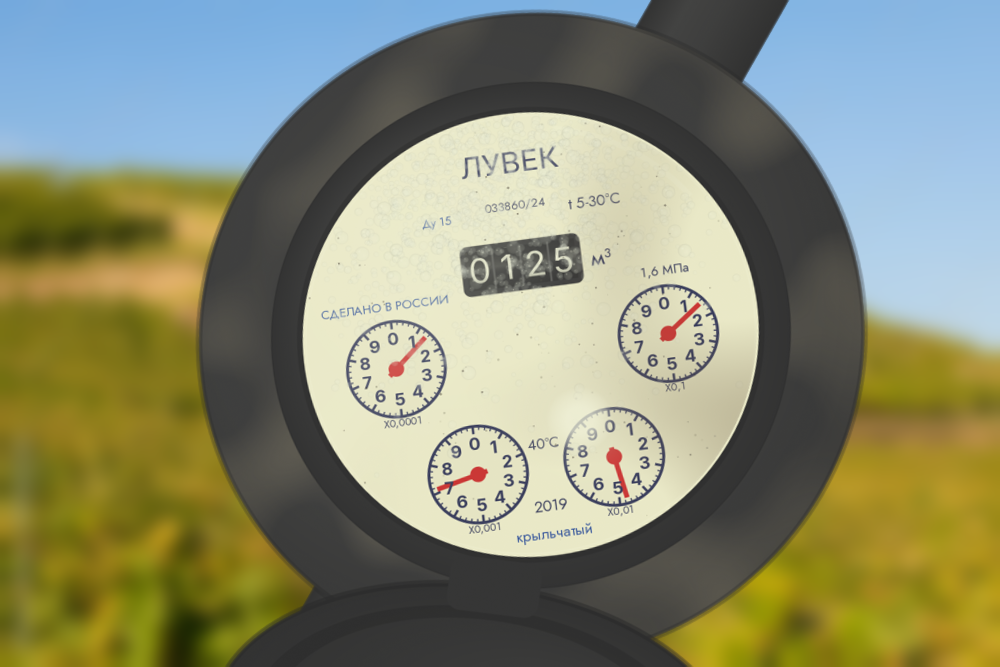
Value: value=125.1471 unit=m³
